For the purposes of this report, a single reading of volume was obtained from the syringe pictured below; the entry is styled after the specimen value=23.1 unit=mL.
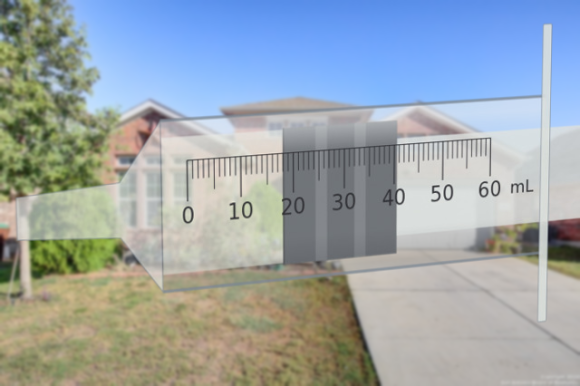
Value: value=18 unit=mL
